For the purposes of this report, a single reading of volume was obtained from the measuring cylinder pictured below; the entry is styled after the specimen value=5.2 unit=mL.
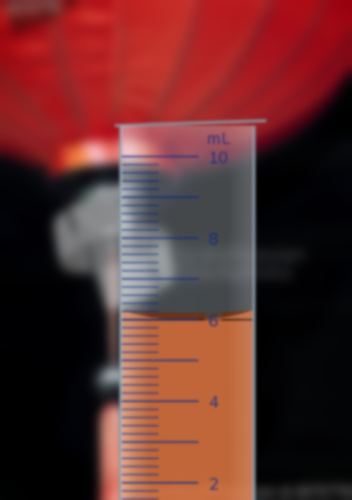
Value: value=6 unit=mL
